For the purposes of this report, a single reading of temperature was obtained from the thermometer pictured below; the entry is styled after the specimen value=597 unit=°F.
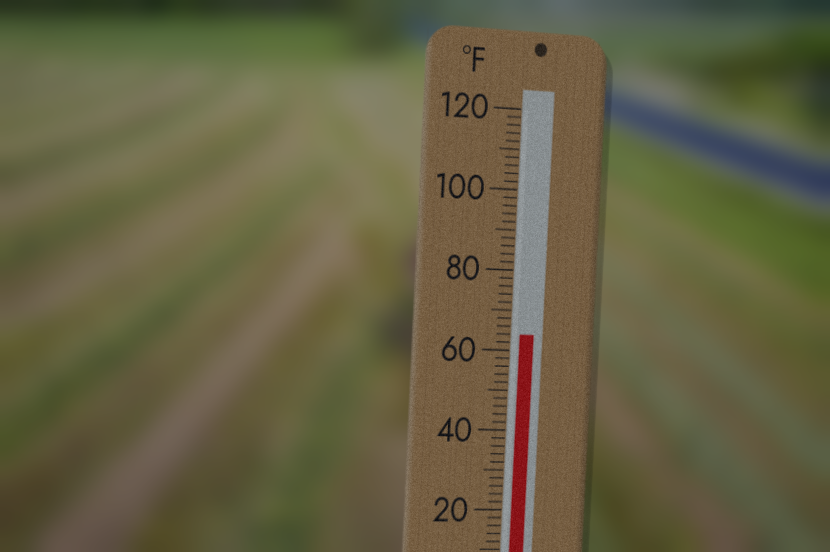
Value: value=64 unit=°F
